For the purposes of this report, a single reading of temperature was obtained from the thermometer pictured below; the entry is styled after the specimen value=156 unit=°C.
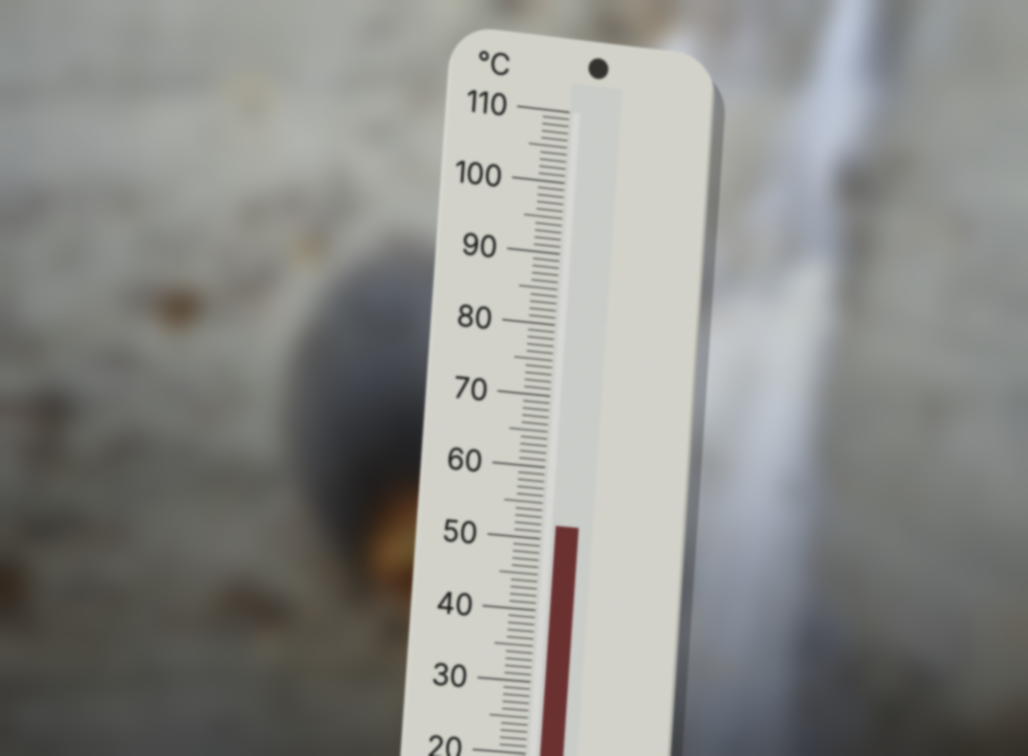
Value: value=52 unit=°C
